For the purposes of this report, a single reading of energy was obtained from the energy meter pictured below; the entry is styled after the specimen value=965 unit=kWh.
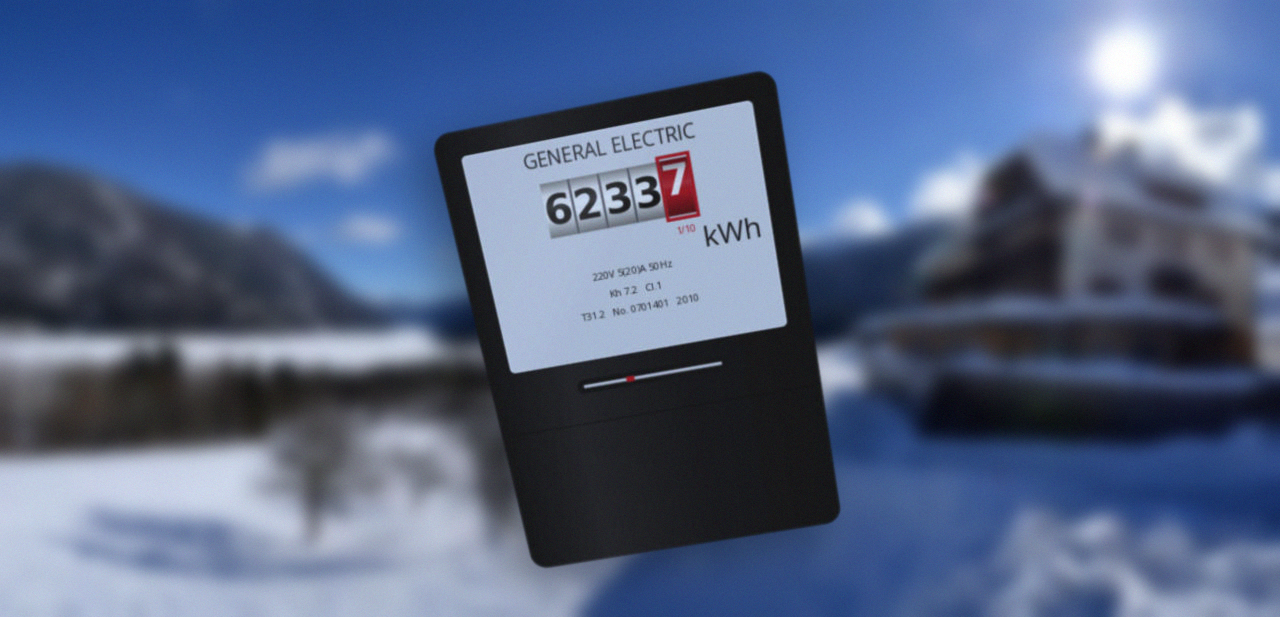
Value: value=6233.7 unit=kWh
